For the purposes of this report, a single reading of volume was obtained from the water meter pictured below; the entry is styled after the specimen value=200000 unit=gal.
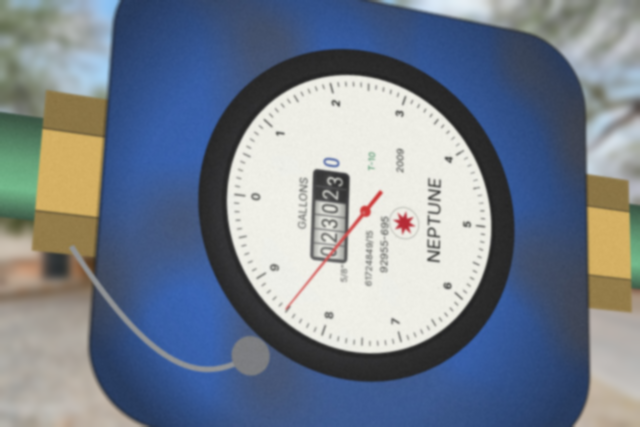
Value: value=230228.5 unit=gal
